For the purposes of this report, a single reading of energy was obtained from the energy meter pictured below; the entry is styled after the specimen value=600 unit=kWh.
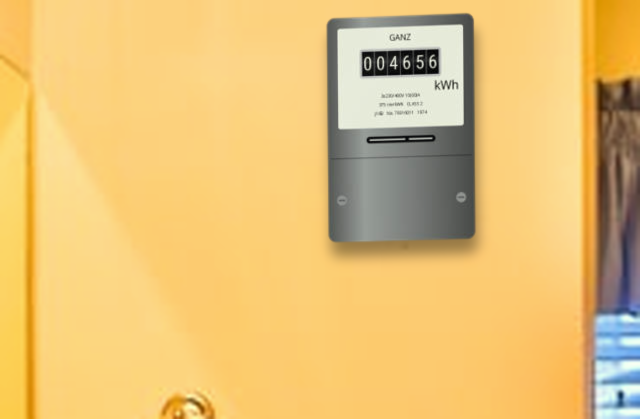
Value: value=4656 unit=kWh
